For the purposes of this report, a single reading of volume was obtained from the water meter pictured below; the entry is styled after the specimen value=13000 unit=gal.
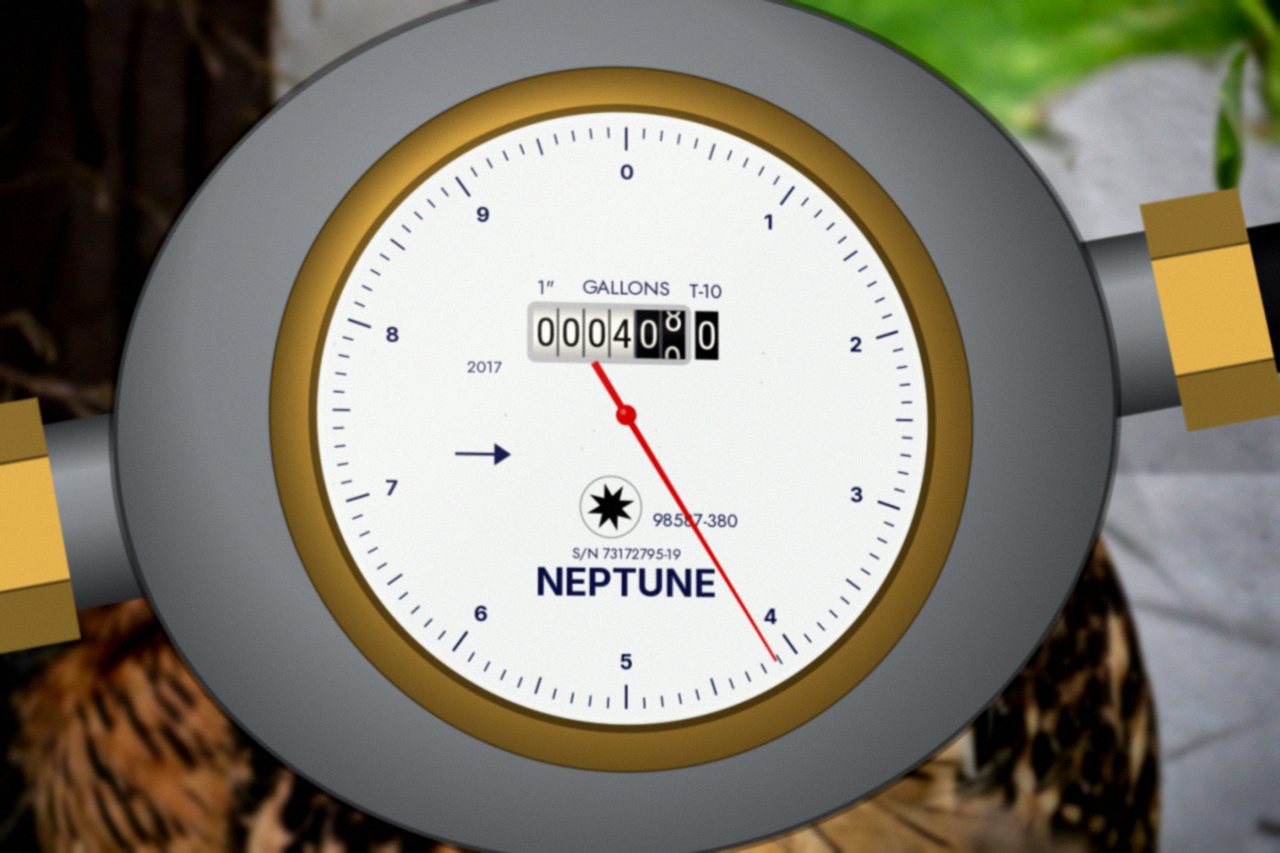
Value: value=4084.1 unit=gal
